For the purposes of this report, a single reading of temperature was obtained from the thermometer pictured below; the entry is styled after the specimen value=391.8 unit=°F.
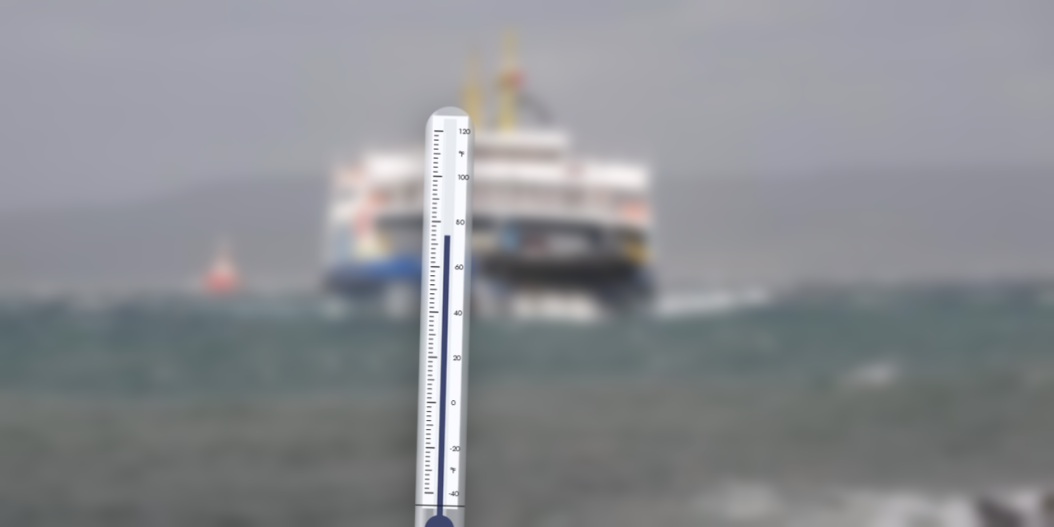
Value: value=74 unit=°F
